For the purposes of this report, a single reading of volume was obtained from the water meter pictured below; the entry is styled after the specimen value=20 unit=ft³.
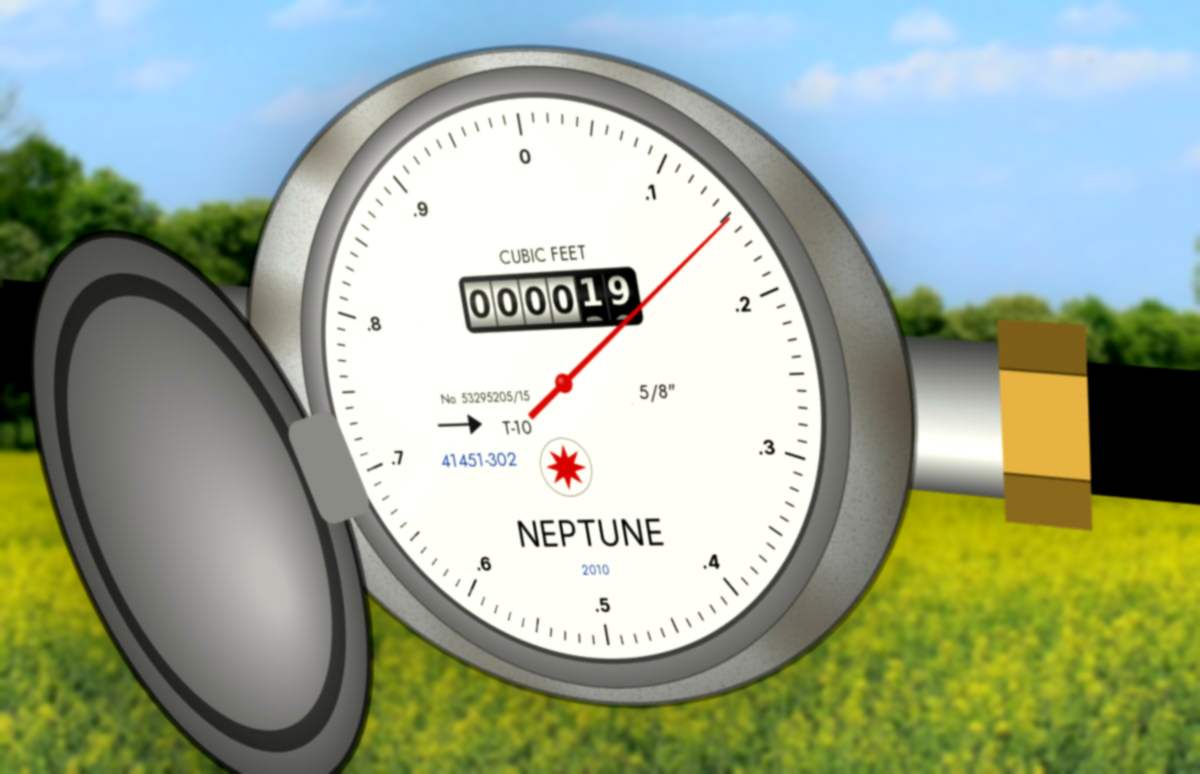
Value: value=19.15 unit=ft³
